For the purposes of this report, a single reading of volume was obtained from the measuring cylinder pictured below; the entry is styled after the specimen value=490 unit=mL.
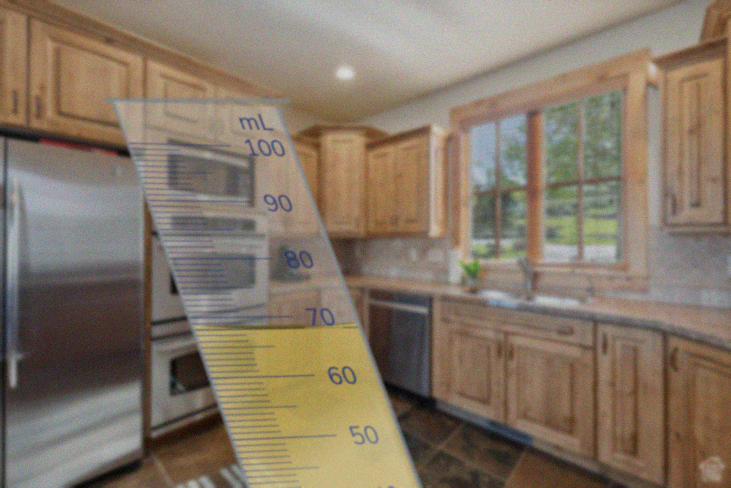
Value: value=68 unit=mL
